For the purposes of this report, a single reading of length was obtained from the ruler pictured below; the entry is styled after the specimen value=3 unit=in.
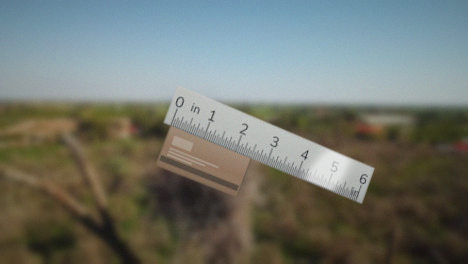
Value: value=2.5 unit=in
